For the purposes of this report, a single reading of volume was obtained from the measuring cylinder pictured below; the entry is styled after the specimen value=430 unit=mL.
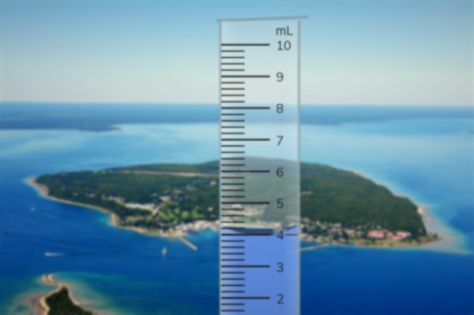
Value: value=4 unit=mL
